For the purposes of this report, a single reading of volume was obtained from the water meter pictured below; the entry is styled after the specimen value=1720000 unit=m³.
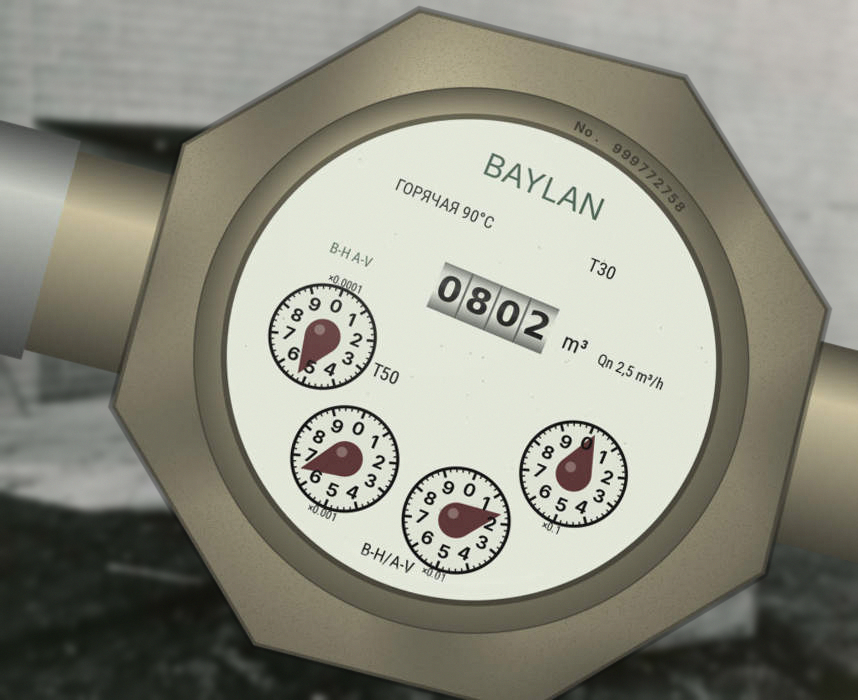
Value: value=802.0165 unit=m³
